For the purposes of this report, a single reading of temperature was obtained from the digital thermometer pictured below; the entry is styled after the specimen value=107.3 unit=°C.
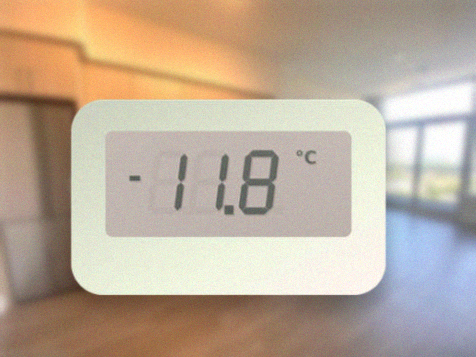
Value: value=-11.8 unit=°C
